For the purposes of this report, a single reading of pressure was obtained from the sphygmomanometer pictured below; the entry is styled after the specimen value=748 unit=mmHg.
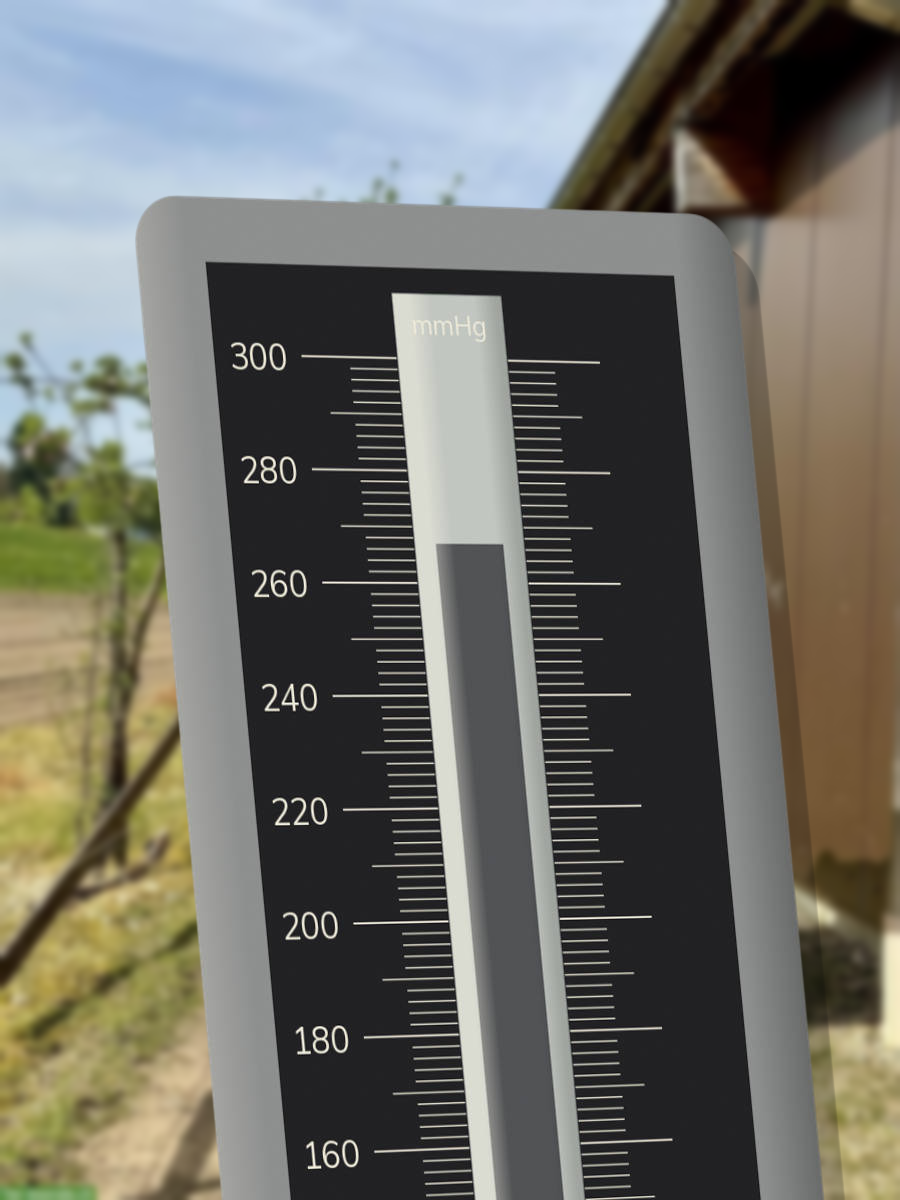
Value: value=267 unit=mmHg
